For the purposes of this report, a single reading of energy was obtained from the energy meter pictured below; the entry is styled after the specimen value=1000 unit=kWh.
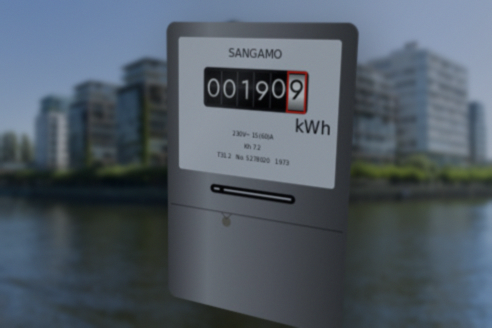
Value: value=190.9 unit=kWh
